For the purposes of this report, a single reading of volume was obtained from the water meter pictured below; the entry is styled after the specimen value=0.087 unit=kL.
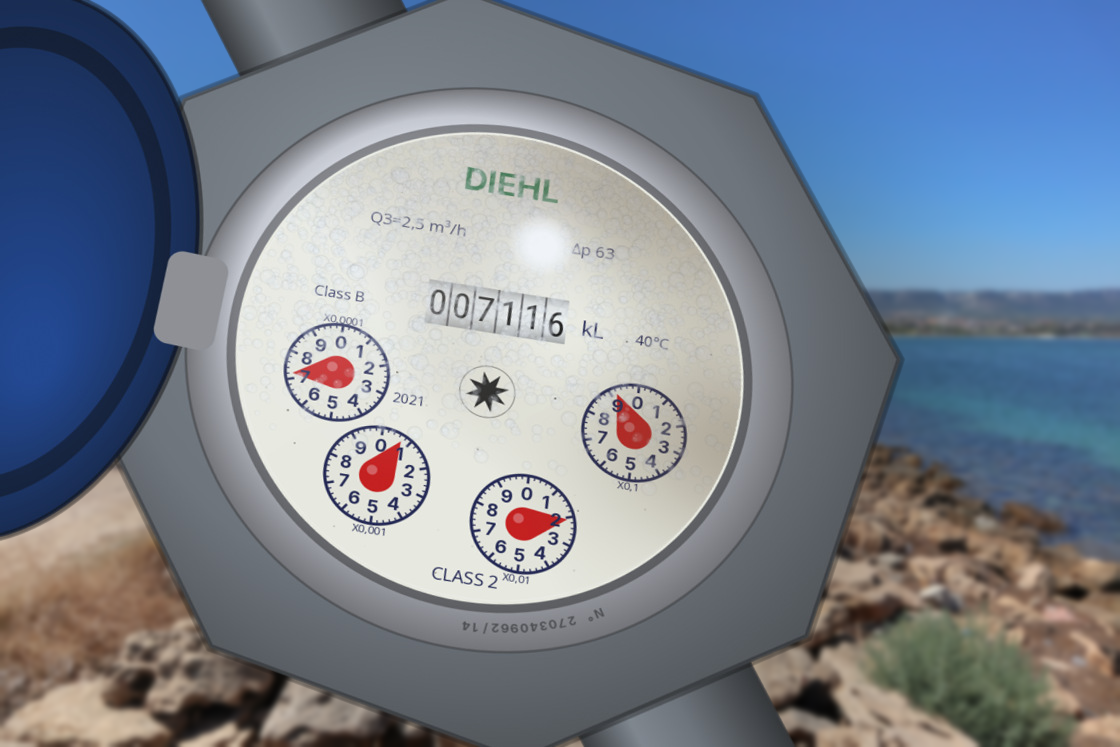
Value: value=7115.9207 unit=kL
